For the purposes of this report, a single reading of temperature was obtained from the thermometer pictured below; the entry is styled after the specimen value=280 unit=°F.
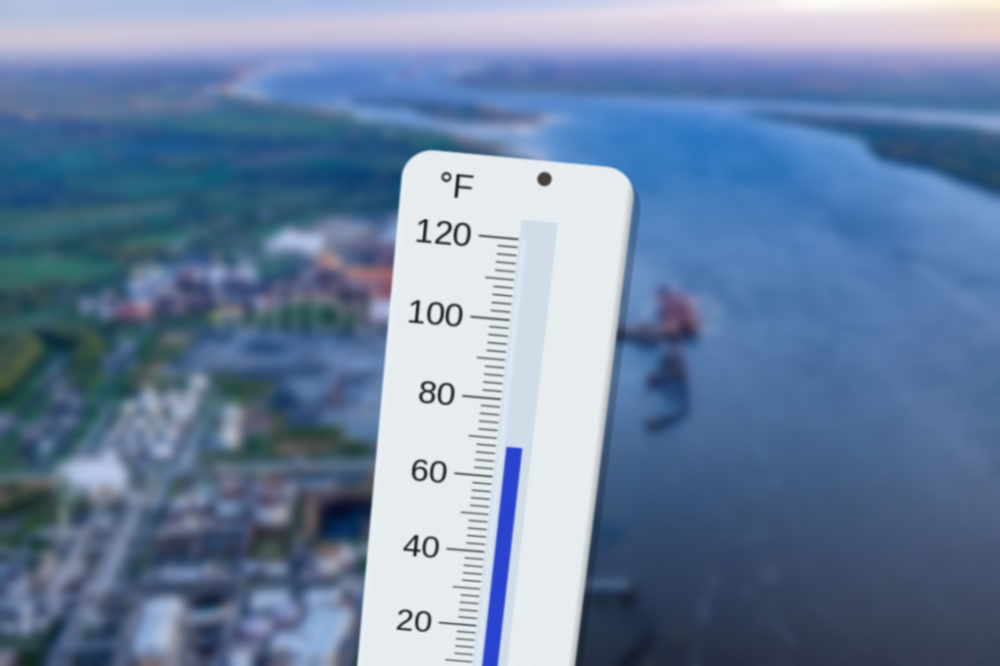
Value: value=68 unit=°F
